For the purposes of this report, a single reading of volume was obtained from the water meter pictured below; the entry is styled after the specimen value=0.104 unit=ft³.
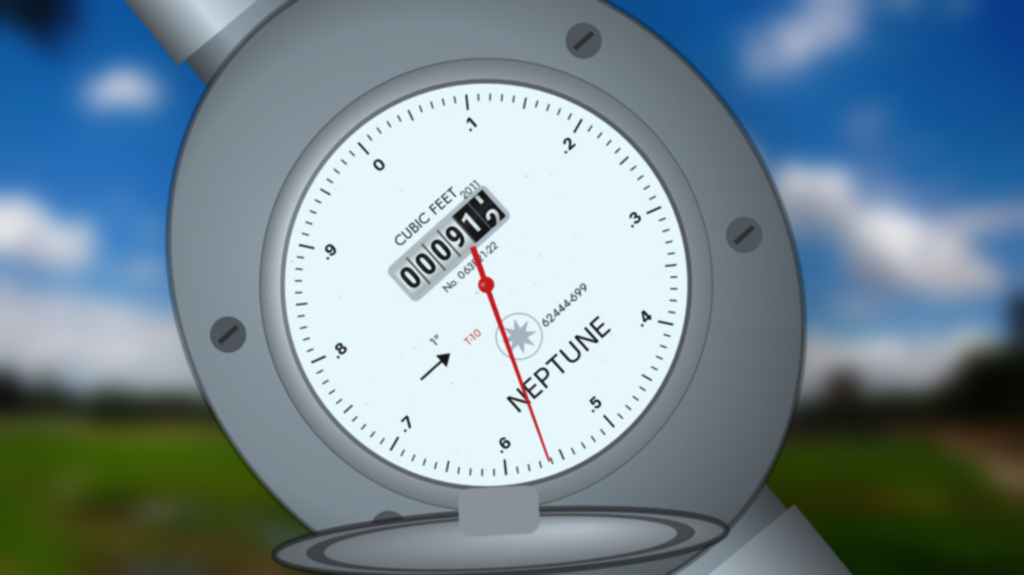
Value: value=911.56 unit=ft³
